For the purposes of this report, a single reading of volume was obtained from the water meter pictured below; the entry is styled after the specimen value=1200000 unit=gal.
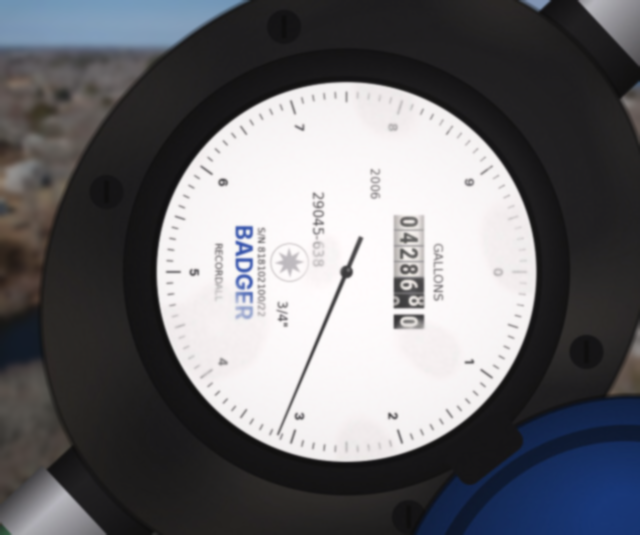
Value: value=428683.1 unit=gal
